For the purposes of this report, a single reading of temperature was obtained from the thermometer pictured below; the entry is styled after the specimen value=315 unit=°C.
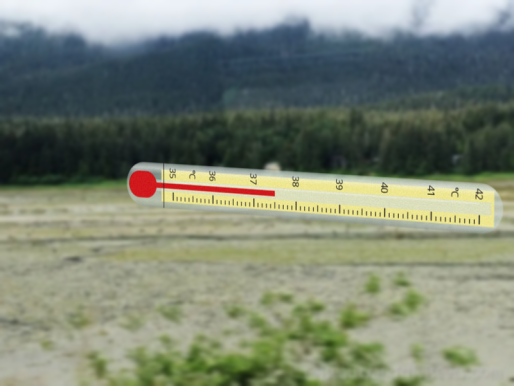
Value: value=37.5 unit=°C
